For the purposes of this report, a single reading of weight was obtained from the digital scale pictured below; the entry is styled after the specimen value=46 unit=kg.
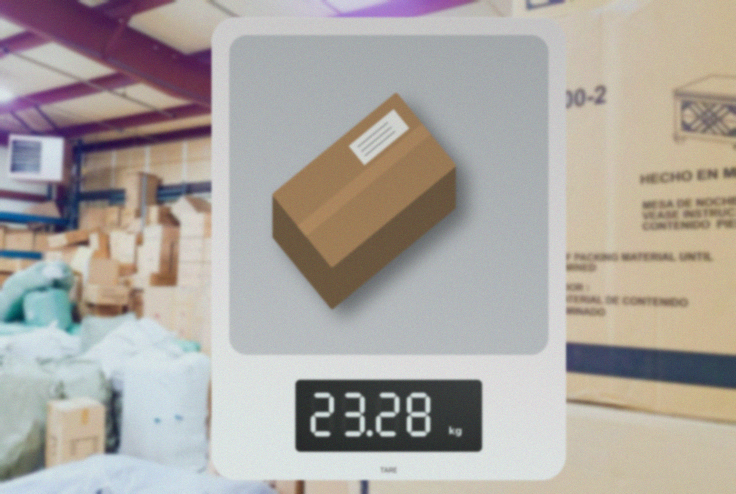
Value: value=23.28 unit=kg
